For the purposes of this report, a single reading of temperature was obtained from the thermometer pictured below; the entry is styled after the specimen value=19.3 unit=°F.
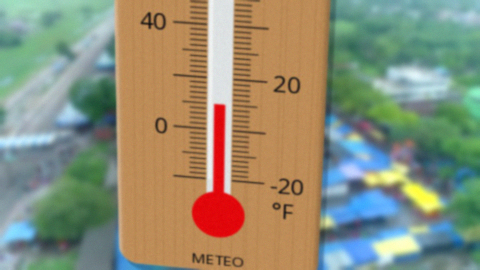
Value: value=10 unit=°F
